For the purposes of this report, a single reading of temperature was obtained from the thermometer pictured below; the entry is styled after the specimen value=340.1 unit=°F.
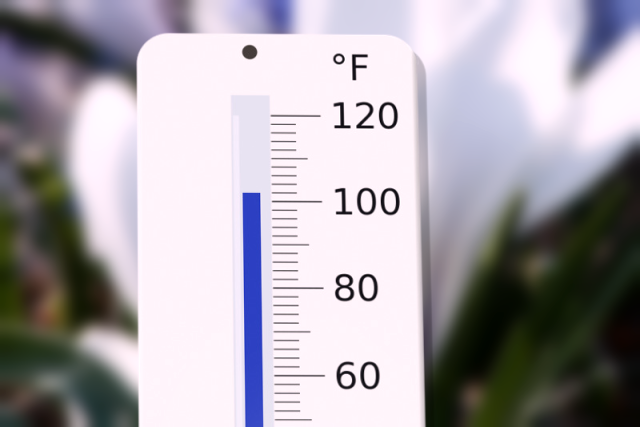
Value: value=102 unit=°F
